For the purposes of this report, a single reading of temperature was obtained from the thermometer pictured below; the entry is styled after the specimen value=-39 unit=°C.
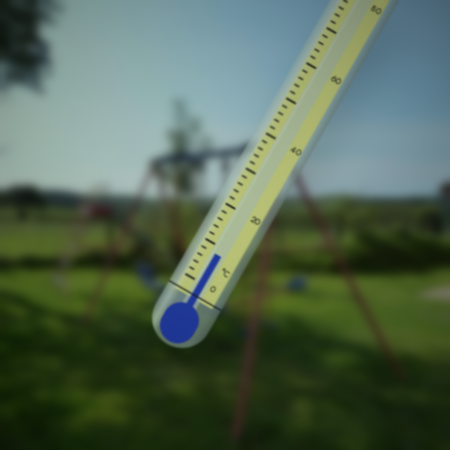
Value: value=8 unit=°C
